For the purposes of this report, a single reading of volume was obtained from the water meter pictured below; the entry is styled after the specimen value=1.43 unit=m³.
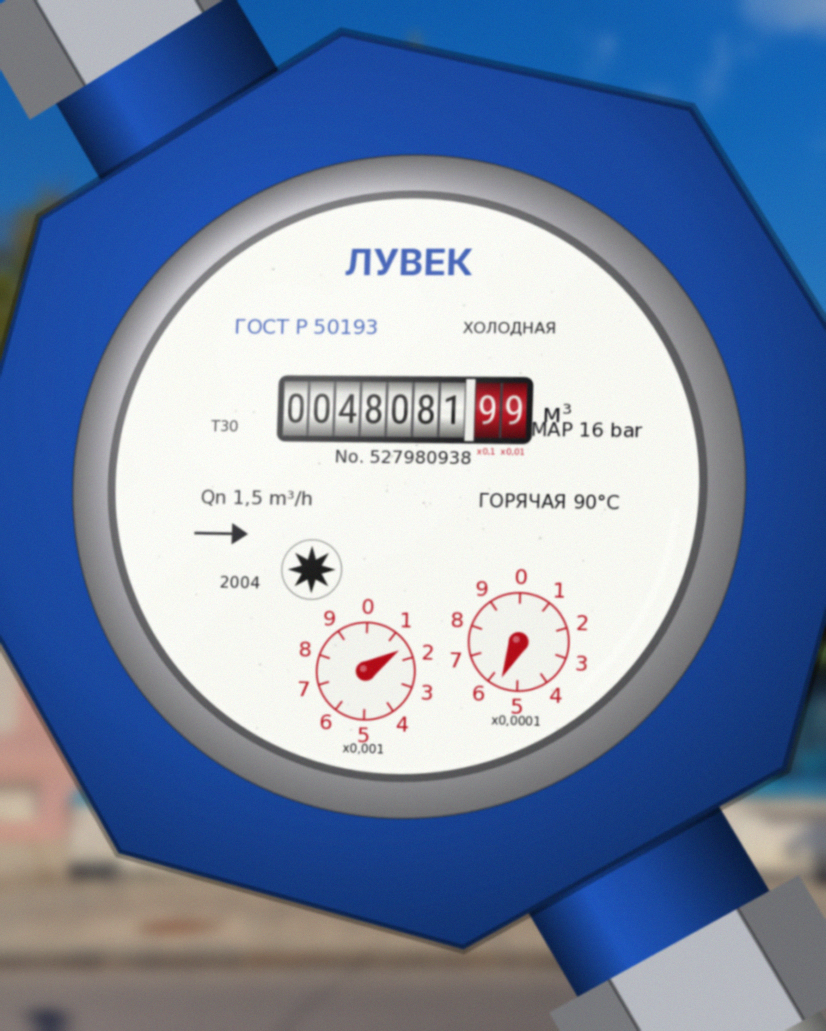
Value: value=48081.9915 unit=m³
